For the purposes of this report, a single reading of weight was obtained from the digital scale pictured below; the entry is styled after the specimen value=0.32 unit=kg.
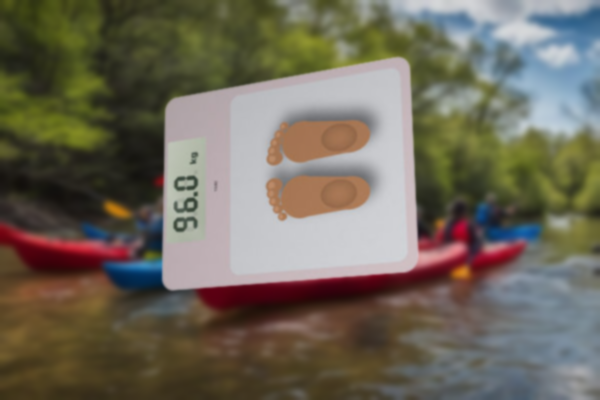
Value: value=96.0 unit=kg
